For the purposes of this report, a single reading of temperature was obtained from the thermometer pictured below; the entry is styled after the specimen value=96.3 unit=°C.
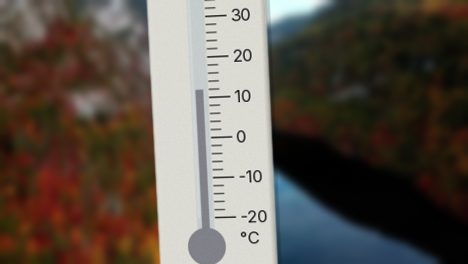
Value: value=12 unit=°C
